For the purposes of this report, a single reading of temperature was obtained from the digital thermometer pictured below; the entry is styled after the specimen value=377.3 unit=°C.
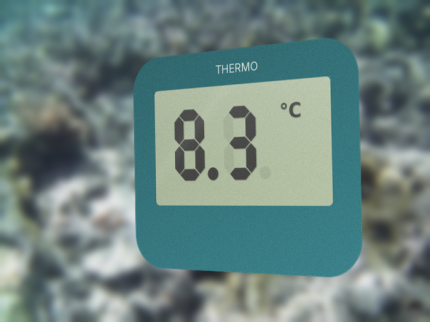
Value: value=8.3 unit=°C
